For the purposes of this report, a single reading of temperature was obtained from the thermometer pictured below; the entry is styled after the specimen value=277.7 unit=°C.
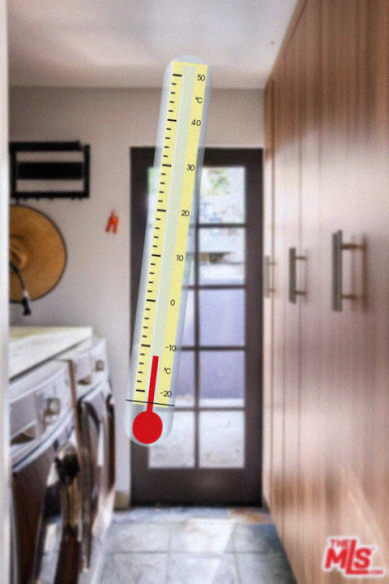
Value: value=-12 unit=°C
